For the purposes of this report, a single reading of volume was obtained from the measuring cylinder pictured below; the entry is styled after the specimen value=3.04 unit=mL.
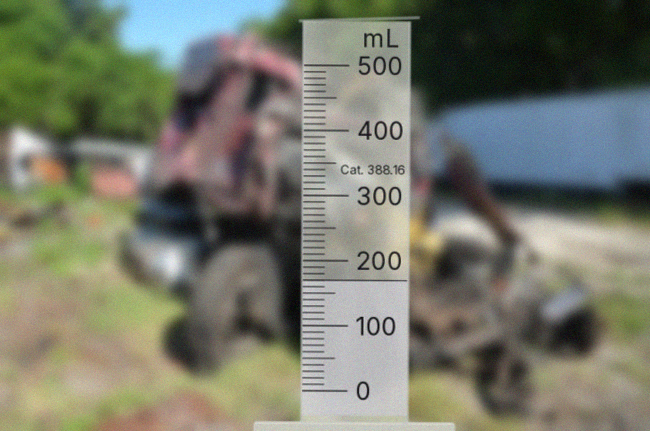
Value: value=170 unit=mL
